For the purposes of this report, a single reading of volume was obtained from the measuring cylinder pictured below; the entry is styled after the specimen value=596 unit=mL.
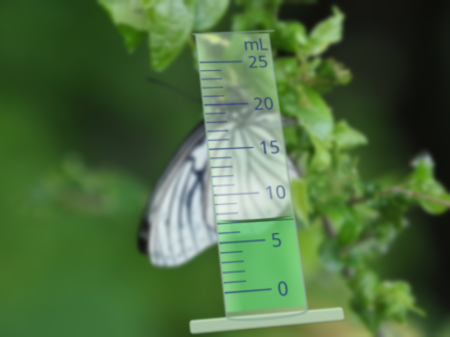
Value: value=7 unit=mL
